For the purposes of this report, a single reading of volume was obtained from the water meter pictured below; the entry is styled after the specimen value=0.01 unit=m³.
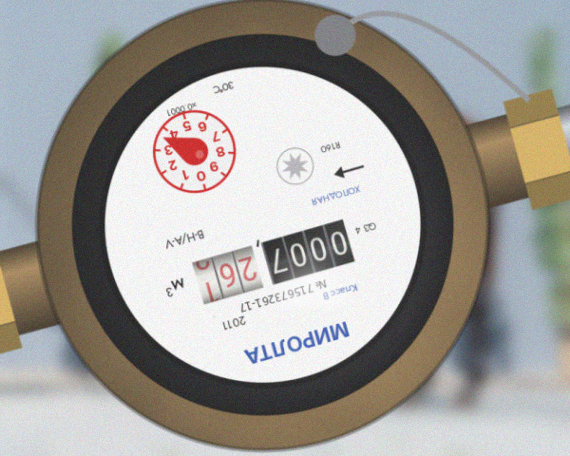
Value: value=7.2613 unit=m³
